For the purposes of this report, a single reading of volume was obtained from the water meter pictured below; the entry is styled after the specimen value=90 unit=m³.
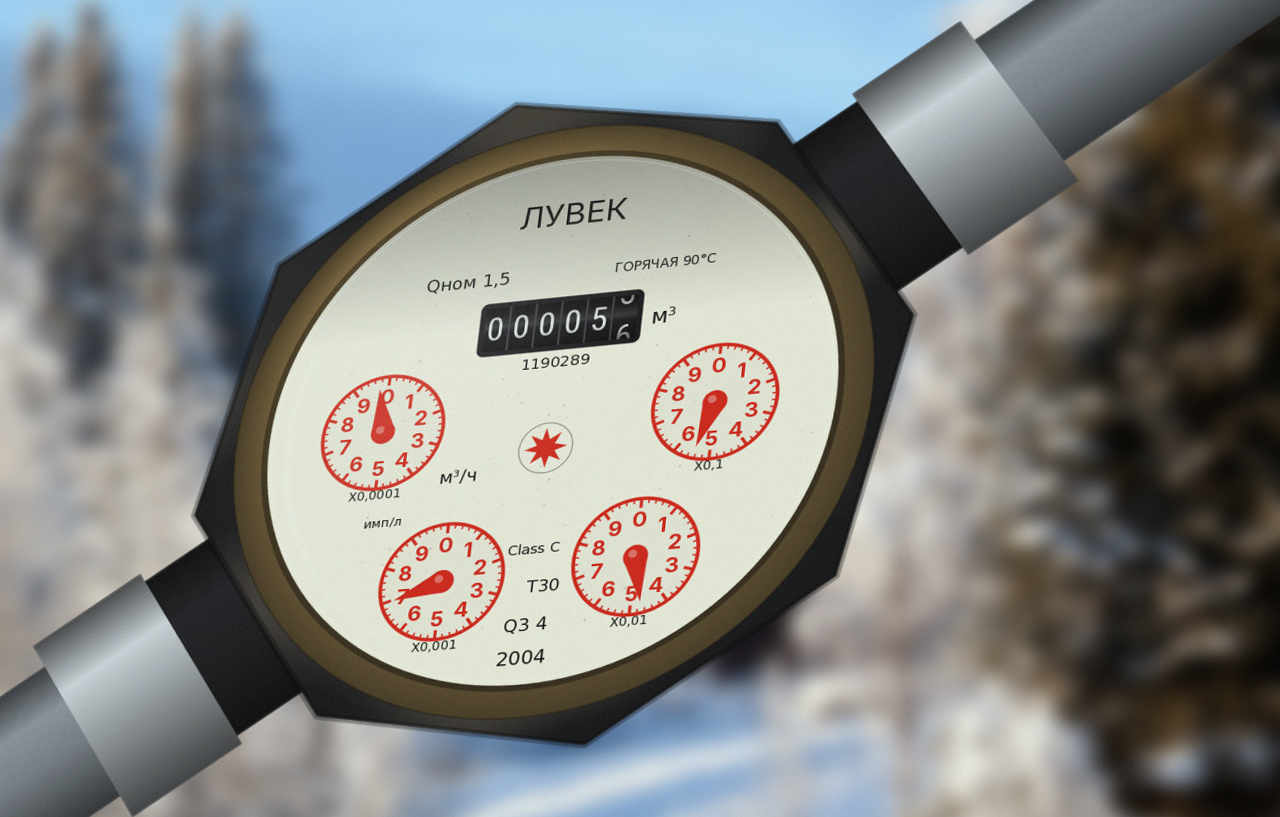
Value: value=55.5469 unit=m³
